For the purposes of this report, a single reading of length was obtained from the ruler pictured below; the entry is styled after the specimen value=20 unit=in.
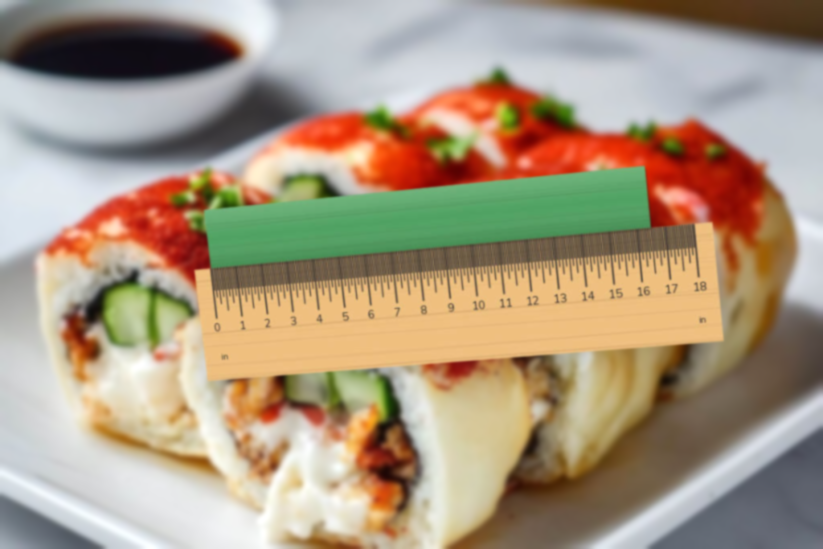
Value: value=16.5 unit=in
